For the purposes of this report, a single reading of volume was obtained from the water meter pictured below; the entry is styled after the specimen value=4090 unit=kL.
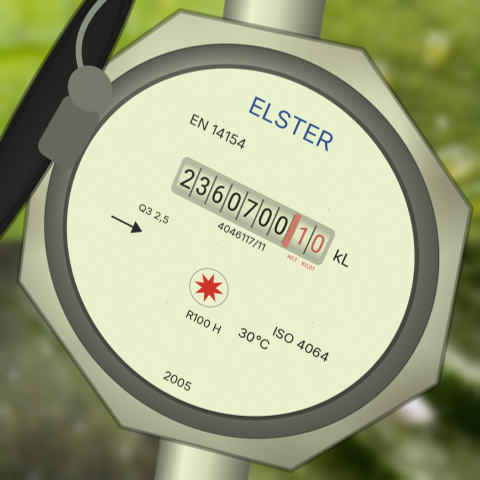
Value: value=2360700.10 unit=kL
